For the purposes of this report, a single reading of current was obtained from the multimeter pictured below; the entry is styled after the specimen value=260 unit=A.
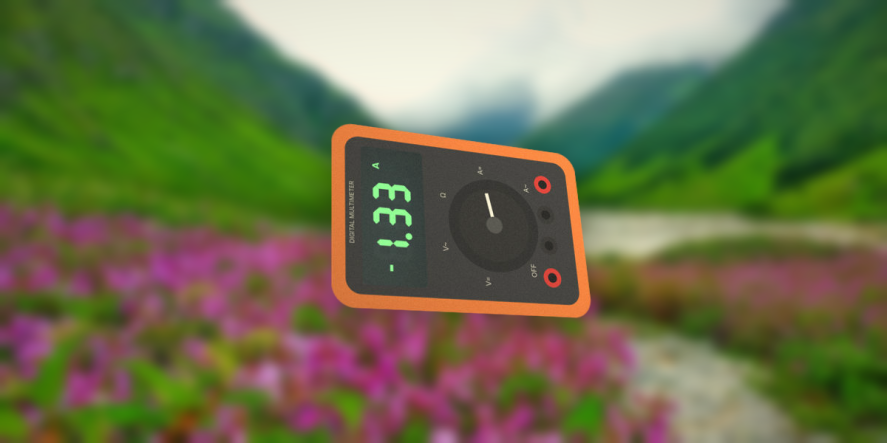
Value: value=-1.33 unit=A
